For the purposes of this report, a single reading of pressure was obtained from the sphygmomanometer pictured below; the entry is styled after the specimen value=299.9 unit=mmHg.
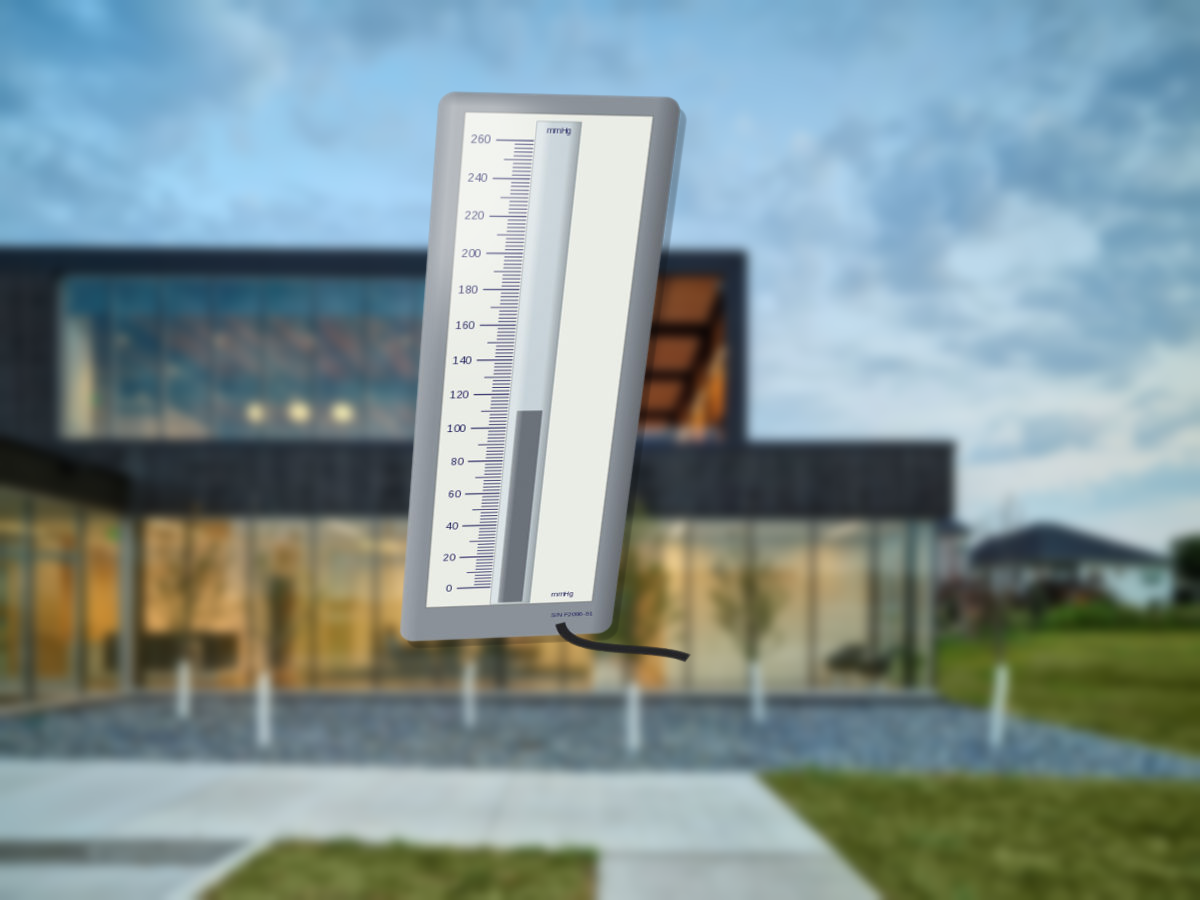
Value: value=110 unit=mmHg
